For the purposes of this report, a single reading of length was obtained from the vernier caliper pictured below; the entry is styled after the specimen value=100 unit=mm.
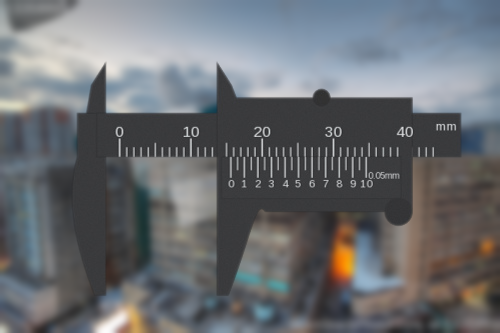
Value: value=15.6 unit=mm
